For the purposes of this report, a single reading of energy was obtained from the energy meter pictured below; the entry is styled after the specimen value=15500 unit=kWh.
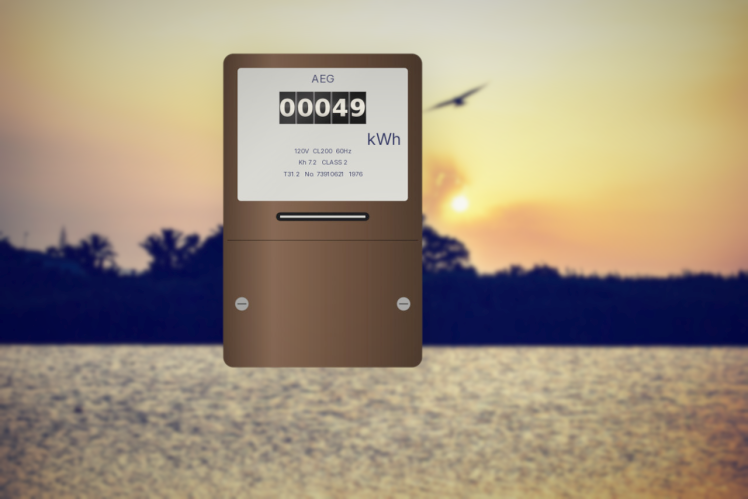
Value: value=49 unit=kWh
